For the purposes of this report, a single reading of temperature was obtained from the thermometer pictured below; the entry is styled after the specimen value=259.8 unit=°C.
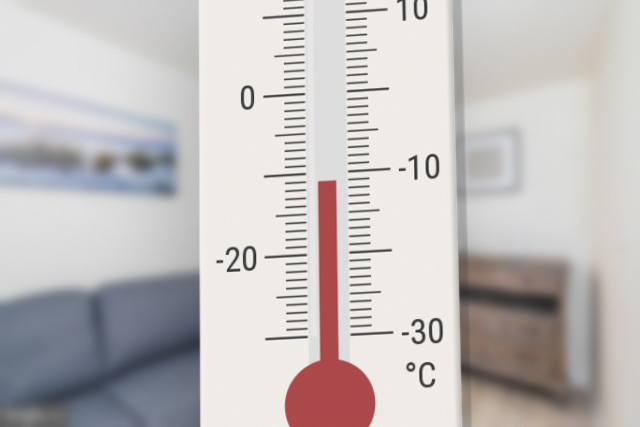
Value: value=-11 unit=°C
